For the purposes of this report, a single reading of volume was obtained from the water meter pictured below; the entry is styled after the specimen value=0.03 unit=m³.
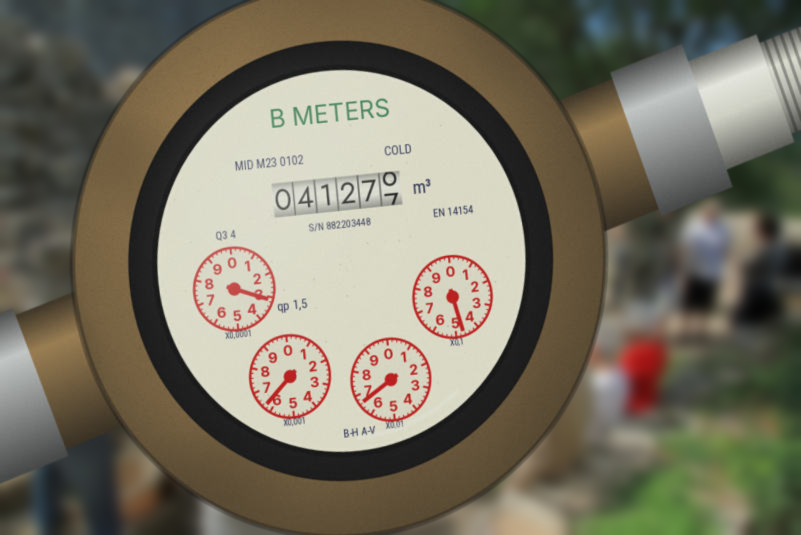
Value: value=41276.4663 unit=m³
